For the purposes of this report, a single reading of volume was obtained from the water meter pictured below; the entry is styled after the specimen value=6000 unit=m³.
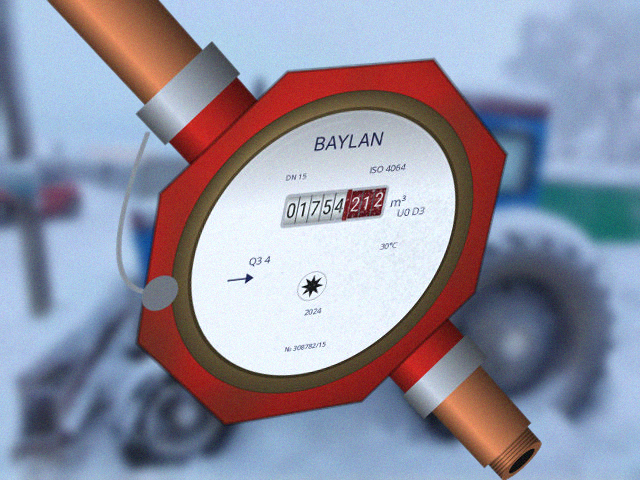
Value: value=1754.212 unit=m³
